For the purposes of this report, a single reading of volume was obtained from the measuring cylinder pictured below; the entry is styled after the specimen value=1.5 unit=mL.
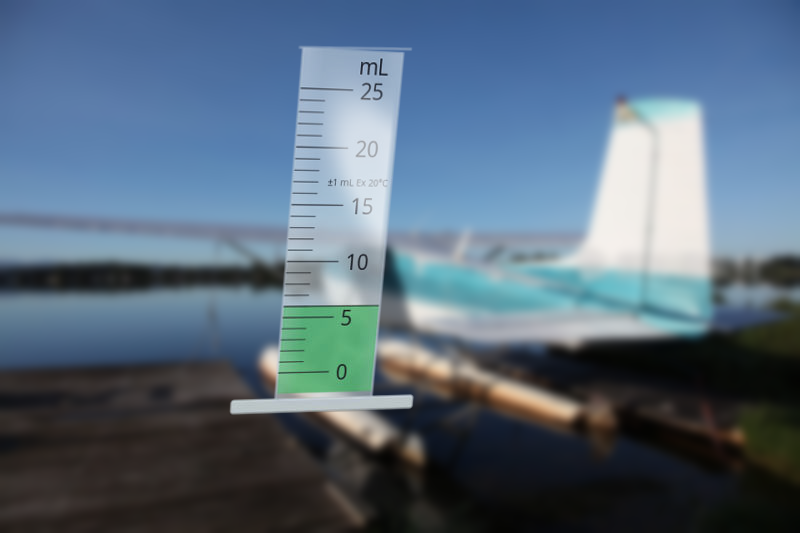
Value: value=6 unit=mL
